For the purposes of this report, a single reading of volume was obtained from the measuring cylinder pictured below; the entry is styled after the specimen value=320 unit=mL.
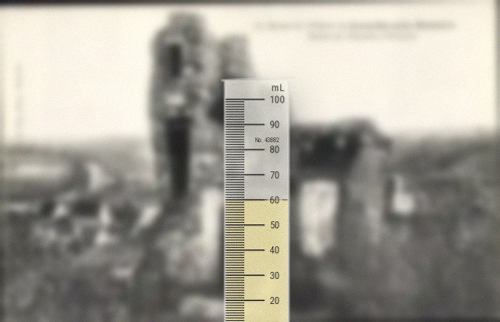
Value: value=60 unit=mL
